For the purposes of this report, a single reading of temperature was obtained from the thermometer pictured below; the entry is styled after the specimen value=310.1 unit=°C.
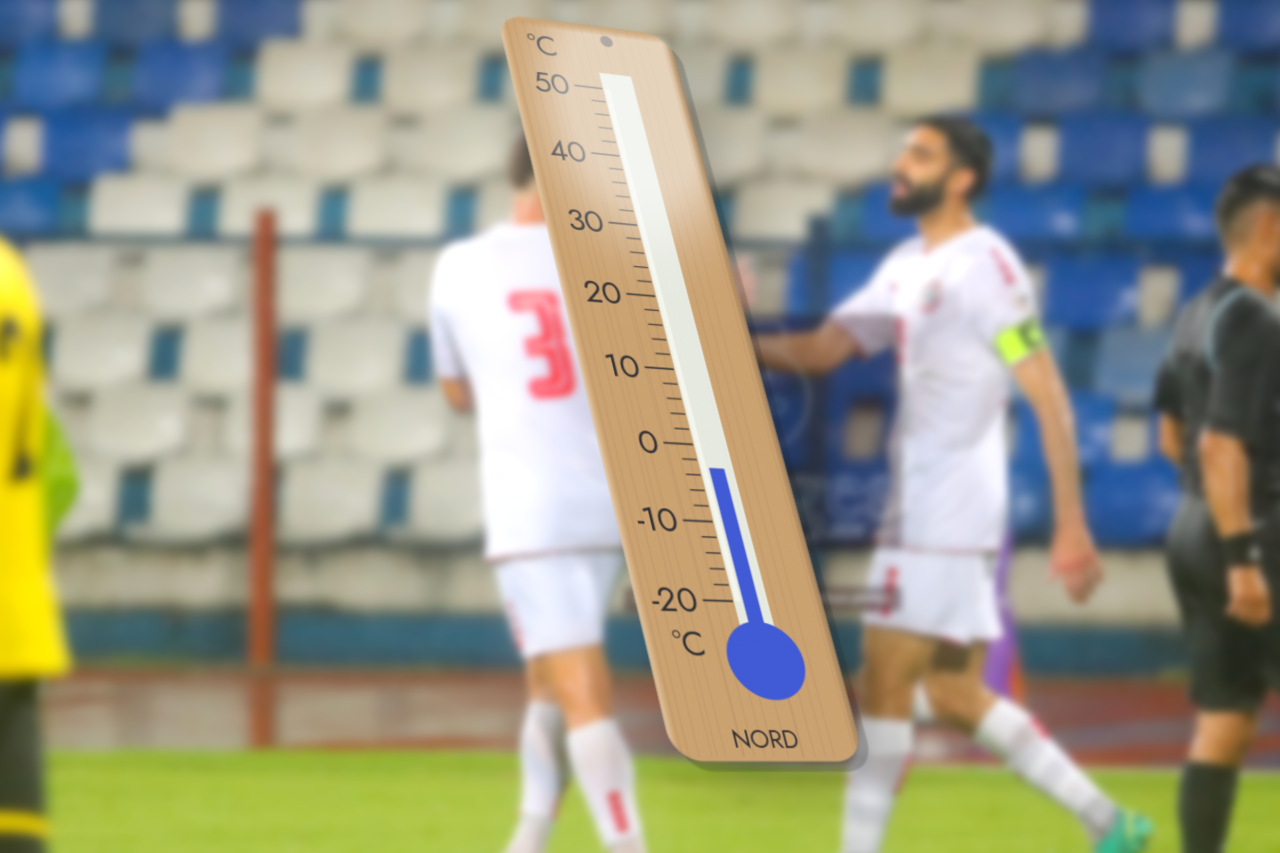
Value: value=-3 unit=°C
